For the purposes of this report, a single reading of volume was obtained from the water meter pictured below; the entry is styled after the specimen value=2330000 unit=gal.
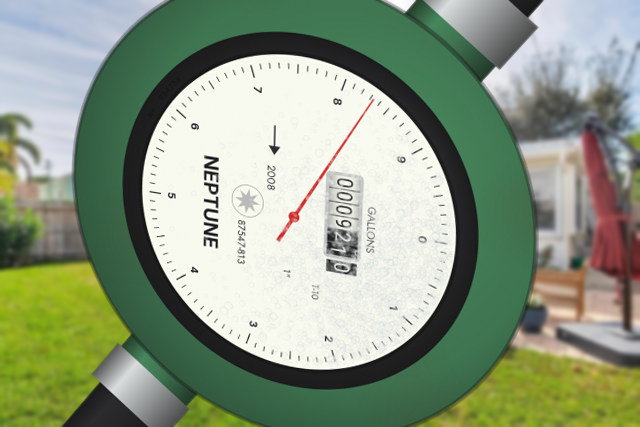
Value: value=9208.3 unit=gal
